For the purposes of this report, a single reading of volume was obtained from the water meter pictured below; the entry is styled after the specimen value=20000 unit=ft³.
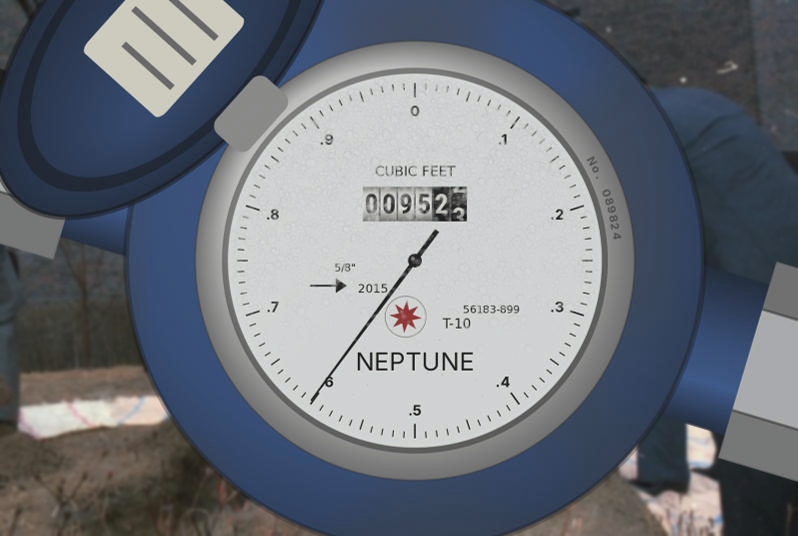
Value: value=9522.60 unit=ft³
